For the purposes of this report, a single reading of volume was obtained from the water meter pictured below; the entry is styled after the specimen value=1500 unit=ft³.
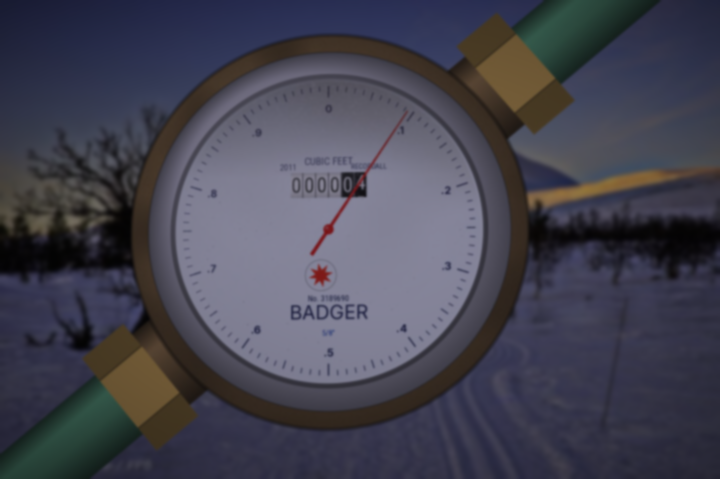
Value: value=4.09 unit=ft³
